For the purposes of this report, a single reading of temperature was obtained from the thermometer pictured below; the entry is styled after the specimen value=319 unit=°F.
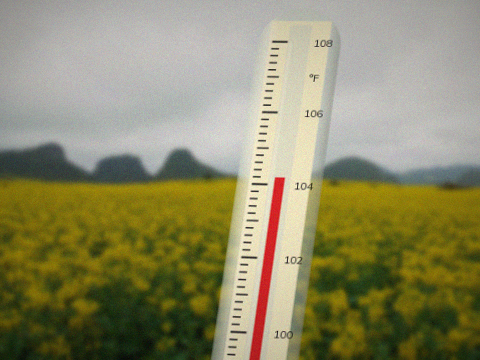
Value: value=104.2 unit=°F
